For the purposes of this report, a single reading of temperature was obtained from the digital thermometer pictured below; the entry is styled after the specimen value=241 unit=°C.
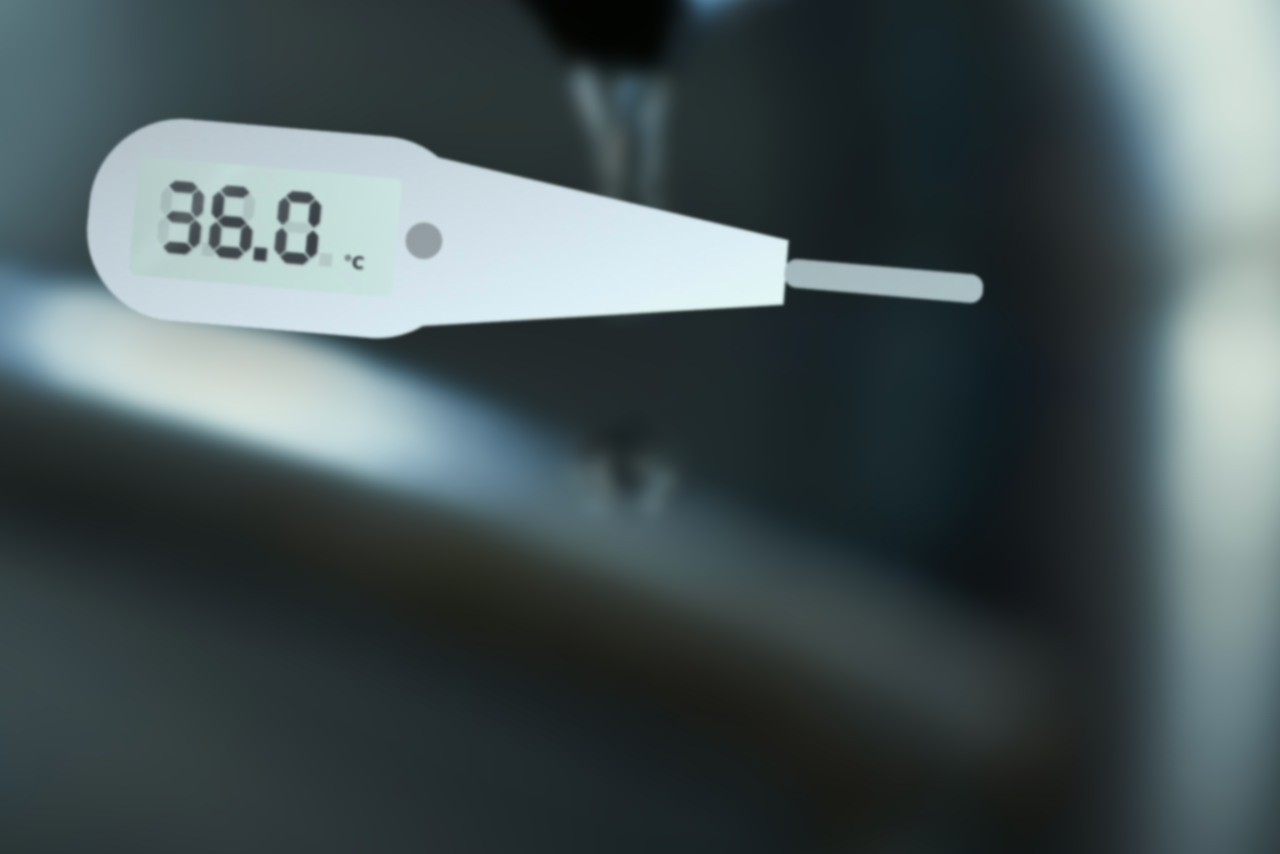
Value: value=36.0 unit=°C
